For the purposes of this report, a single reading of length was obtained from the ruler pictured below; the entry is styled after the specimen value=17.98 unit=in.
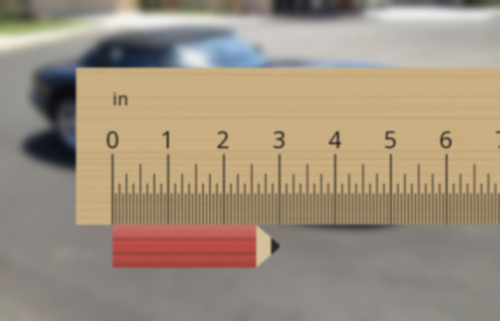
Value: value=3 unit=in
